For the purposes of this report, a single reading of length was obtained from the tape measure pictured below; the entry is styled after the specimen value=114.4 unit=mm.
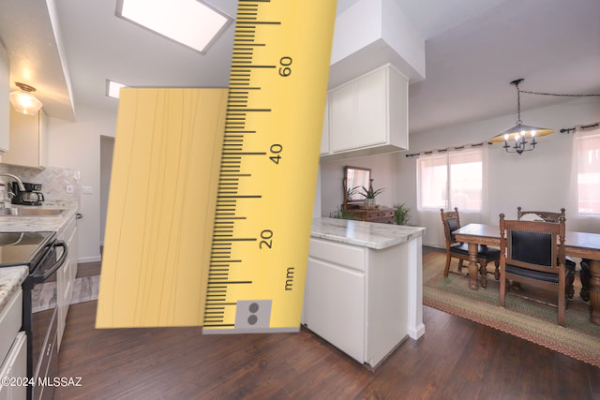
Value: value=55 unit=mm
